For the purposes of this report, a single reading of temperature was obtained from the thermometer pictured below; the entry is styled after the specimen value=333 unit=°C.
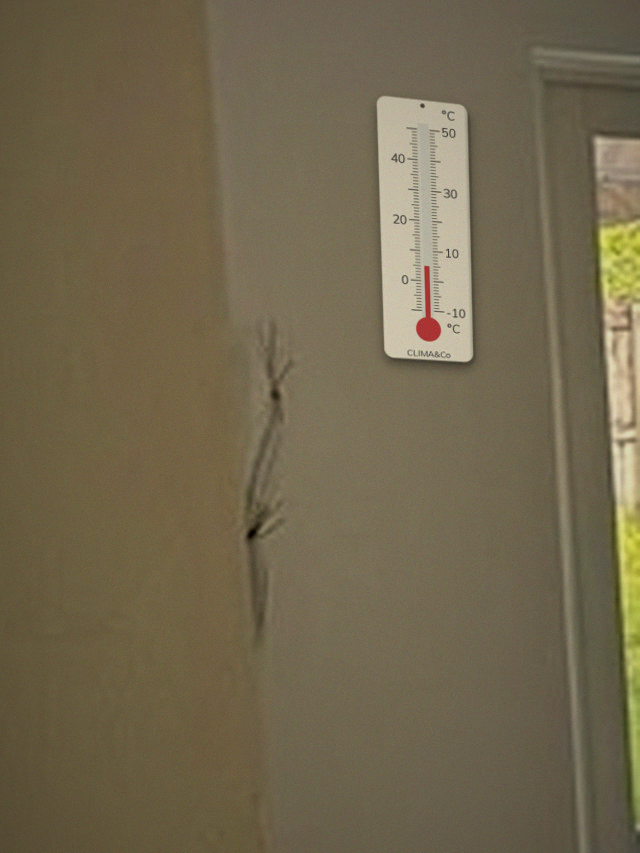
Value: value=5 unit=°C
